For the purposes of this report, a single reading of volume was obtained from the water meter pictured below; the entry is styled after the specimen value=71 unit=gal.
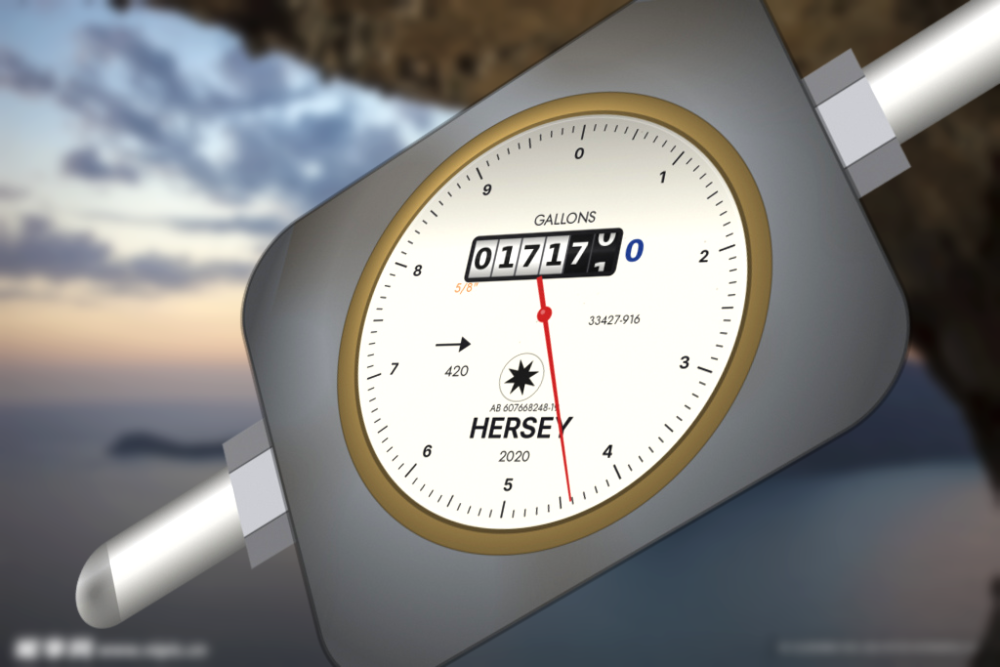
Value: value=171704.4 unit=gal
